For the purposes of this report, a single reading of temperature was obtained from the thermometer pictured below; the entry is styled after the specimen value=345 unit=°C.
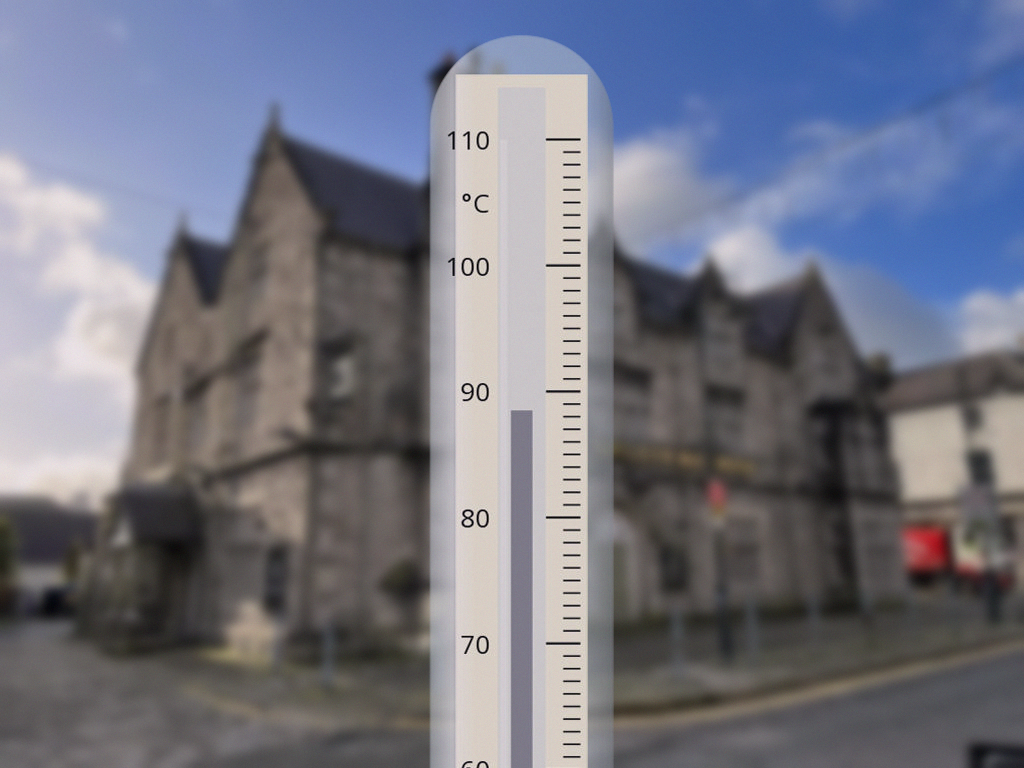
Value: value=88.5 unit=°C
